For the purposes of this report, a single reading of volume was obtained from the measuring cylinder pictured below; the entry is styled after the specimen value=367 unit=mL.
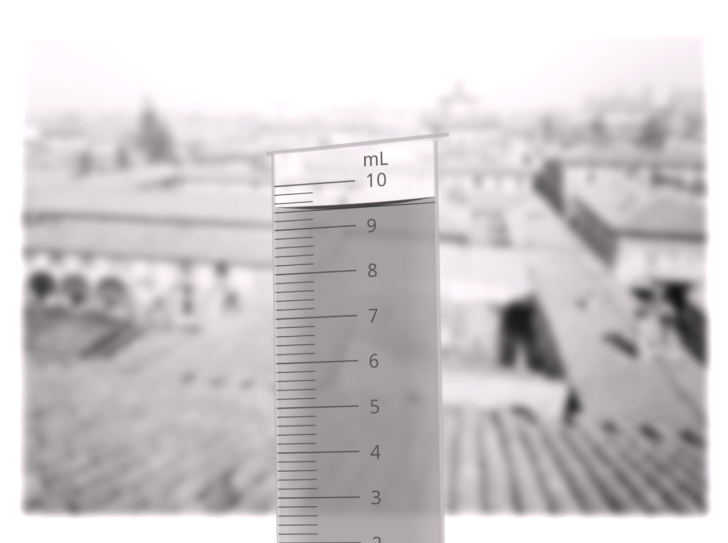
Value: value=9.4 unit=mL
